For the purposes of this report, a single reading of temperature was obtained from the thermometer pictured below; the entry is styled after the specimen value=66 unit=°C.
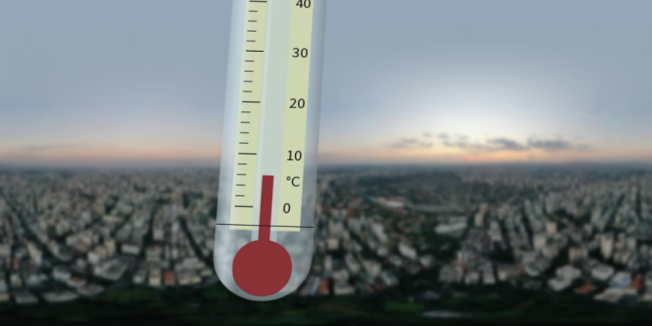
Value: value=6 unit=°C
